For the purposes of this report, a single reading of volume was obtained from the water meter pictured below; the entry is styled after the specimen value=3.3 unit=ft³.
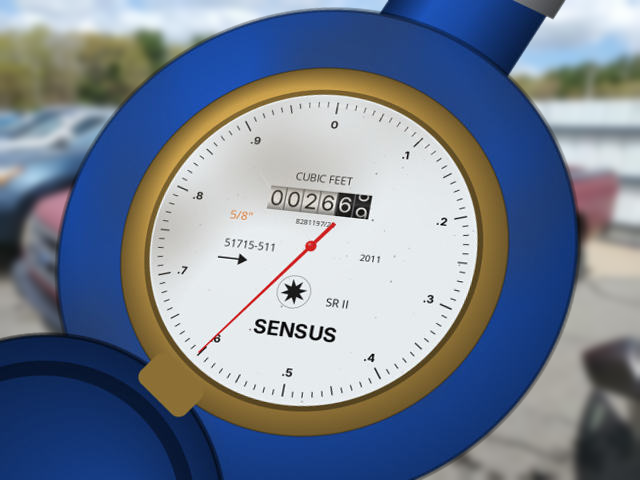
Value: value=2668.60 unit=ft³
